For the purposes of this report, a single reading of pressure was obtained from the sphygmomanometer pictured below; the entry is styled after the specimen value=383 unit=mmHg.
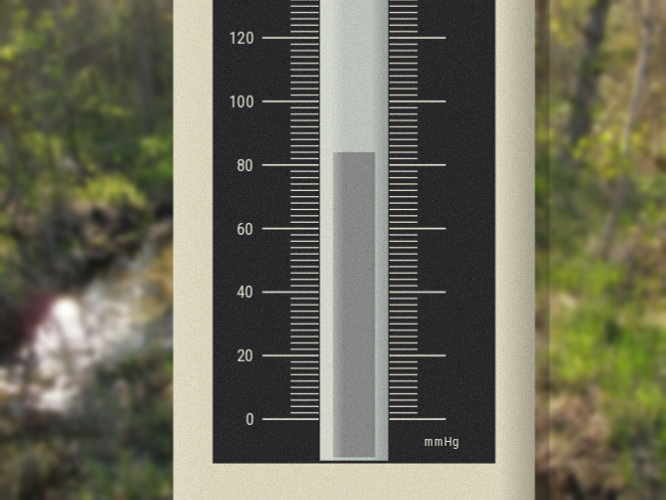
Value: value=84 unit=mmHg
